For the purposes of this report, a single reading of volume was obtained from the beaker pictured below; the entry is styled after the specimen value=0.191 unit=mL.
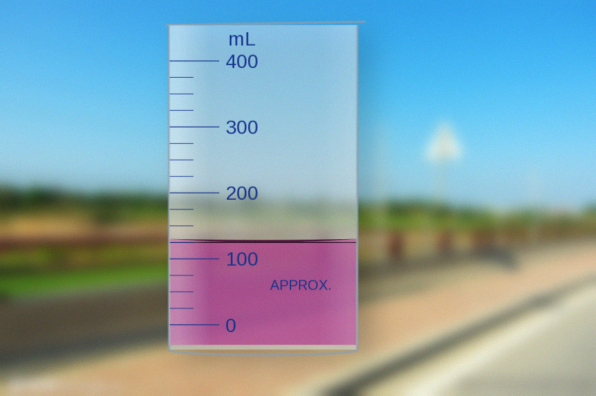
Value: value=125 unit=mL
